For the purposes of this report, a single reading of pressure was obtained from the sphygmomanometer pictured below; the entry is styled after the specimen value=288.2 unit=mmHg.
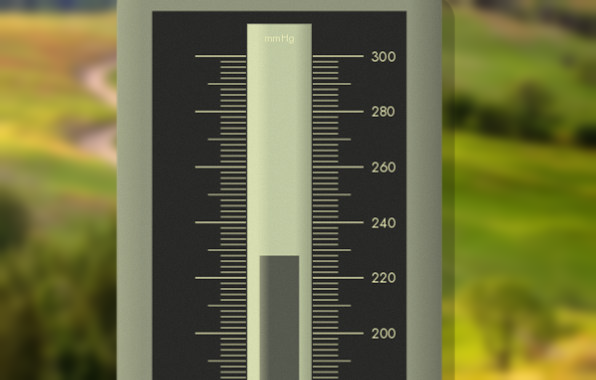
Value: value=228 unit=mmHg
